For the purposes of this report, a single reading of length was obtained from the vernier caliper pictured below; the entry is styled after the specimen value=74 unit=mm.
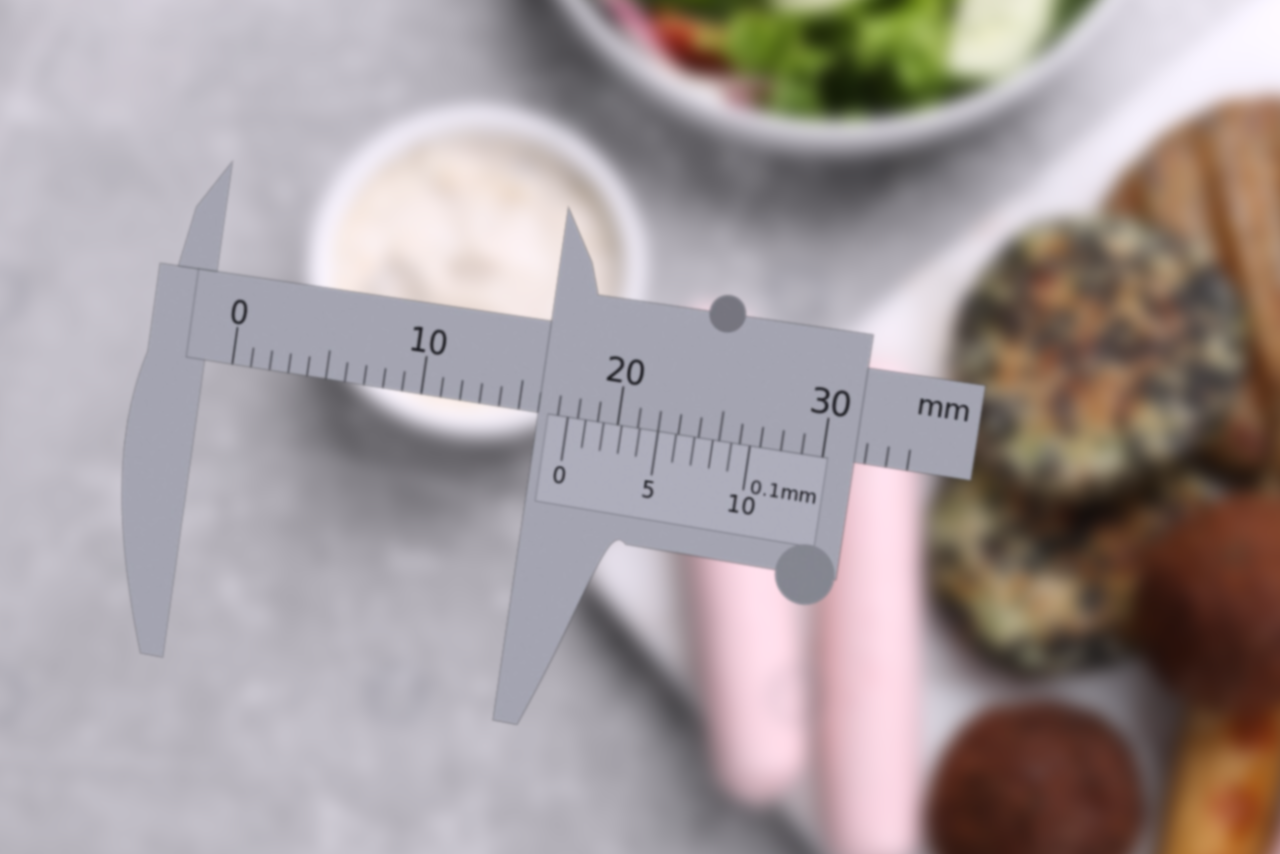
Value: value=17.5 unit=mm
